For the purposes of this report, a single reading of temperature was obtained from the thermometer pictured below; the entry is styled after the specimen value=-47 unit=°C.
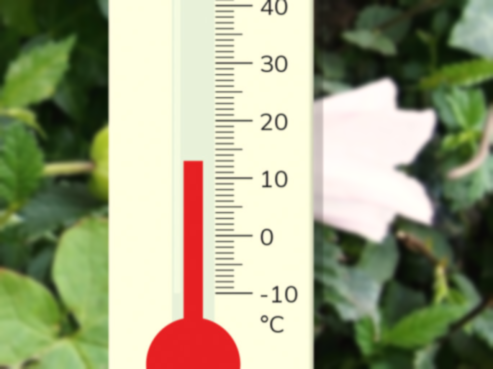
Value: value=13 unit=°C
